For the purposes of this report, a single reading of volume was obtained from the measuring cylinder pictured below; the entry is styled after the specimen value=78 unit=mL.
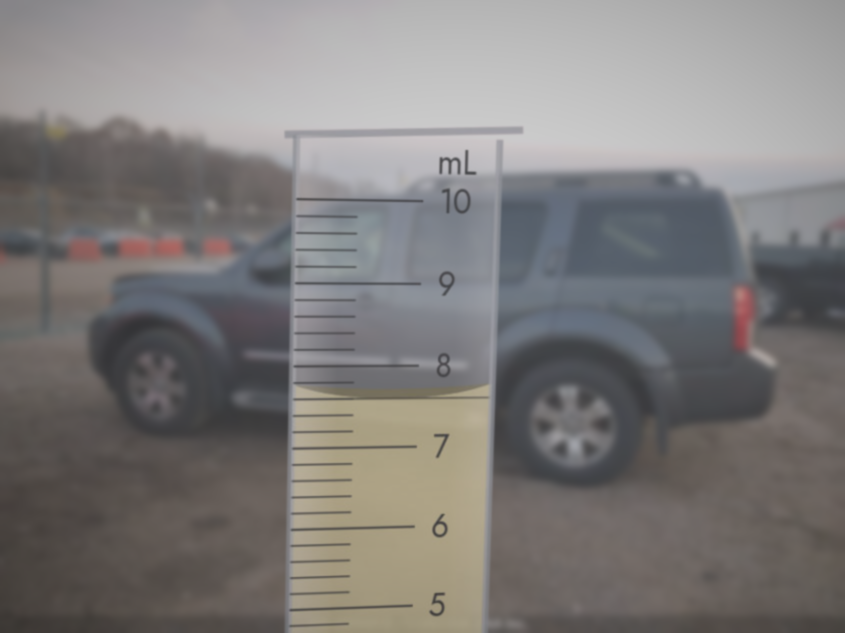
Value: value=7.6 unit=mL
